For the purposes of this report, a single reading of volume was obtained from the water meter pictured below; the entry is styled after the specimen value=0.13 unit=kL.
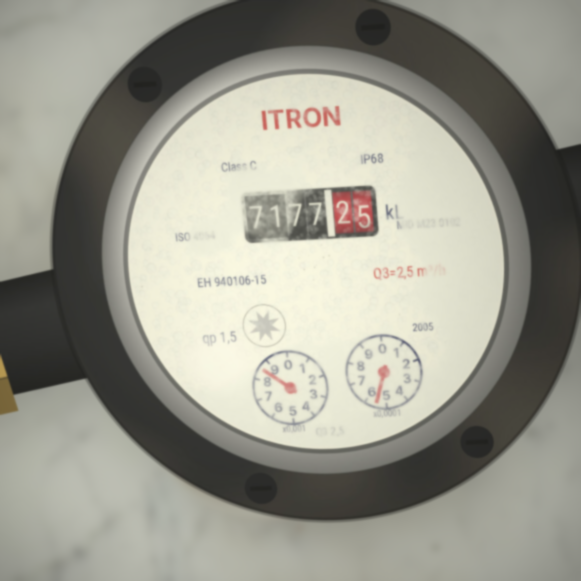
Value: value=7177.2485 unit=kL
